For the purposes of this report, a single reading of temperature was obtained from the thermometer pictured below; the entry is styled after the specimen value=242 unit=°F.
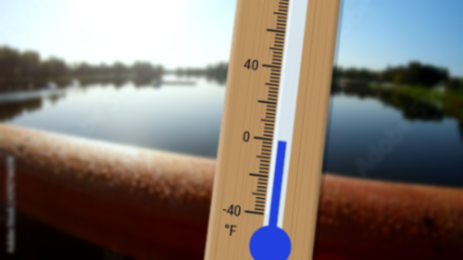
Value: value=0 unit=°F
